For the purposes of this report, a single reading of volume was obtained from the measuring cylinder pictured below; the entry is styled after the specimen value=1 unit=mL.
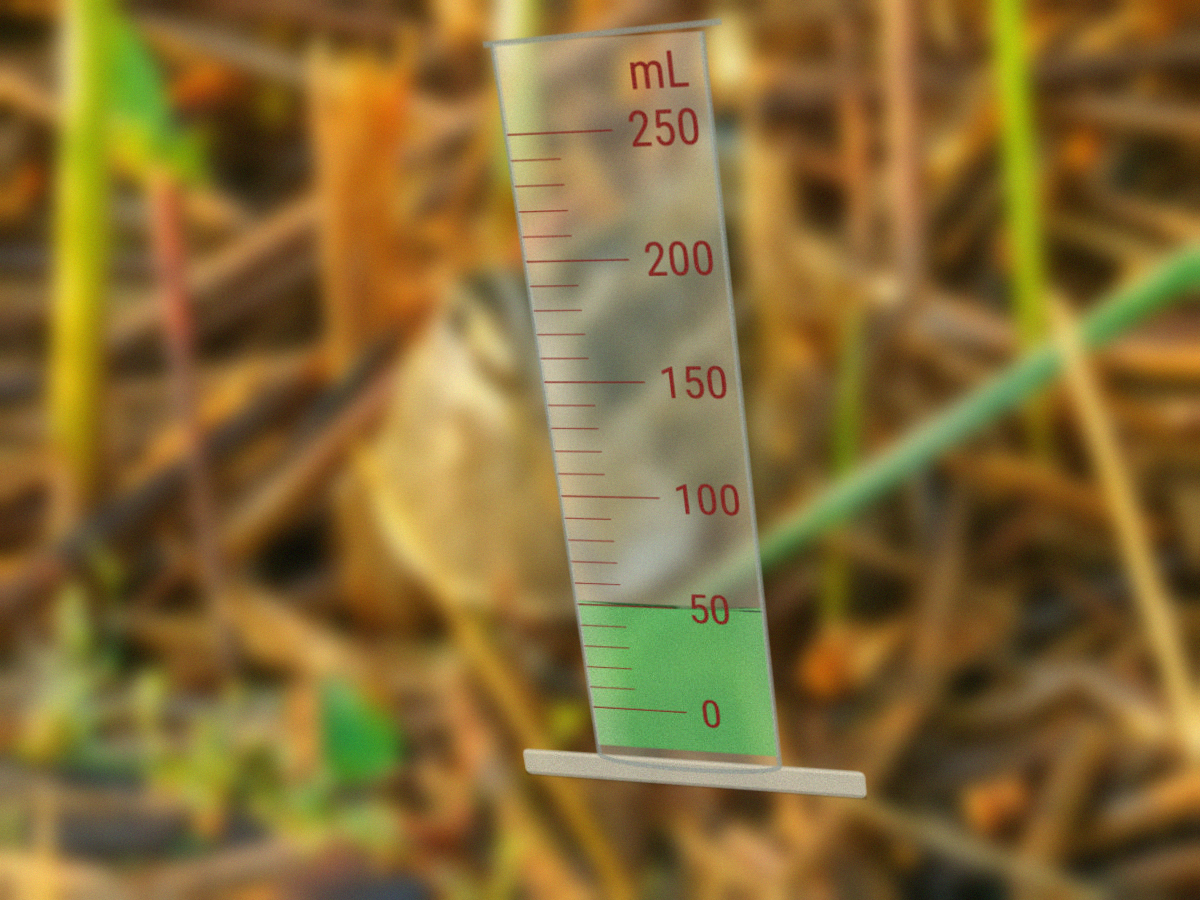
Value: value=50 unit=mL
